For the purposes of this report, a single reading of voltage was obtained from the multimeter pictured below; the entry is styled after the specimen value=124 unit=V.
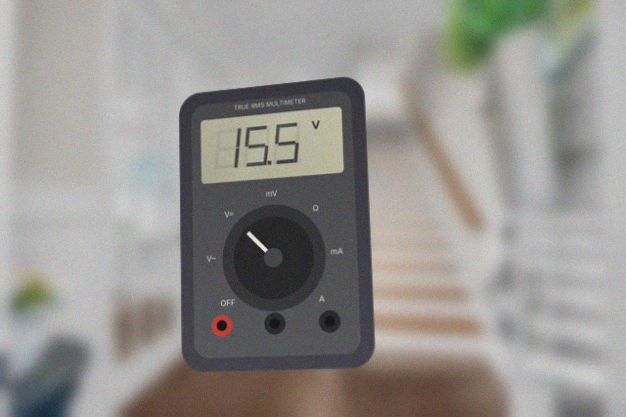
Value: value=15.5 unit=V
